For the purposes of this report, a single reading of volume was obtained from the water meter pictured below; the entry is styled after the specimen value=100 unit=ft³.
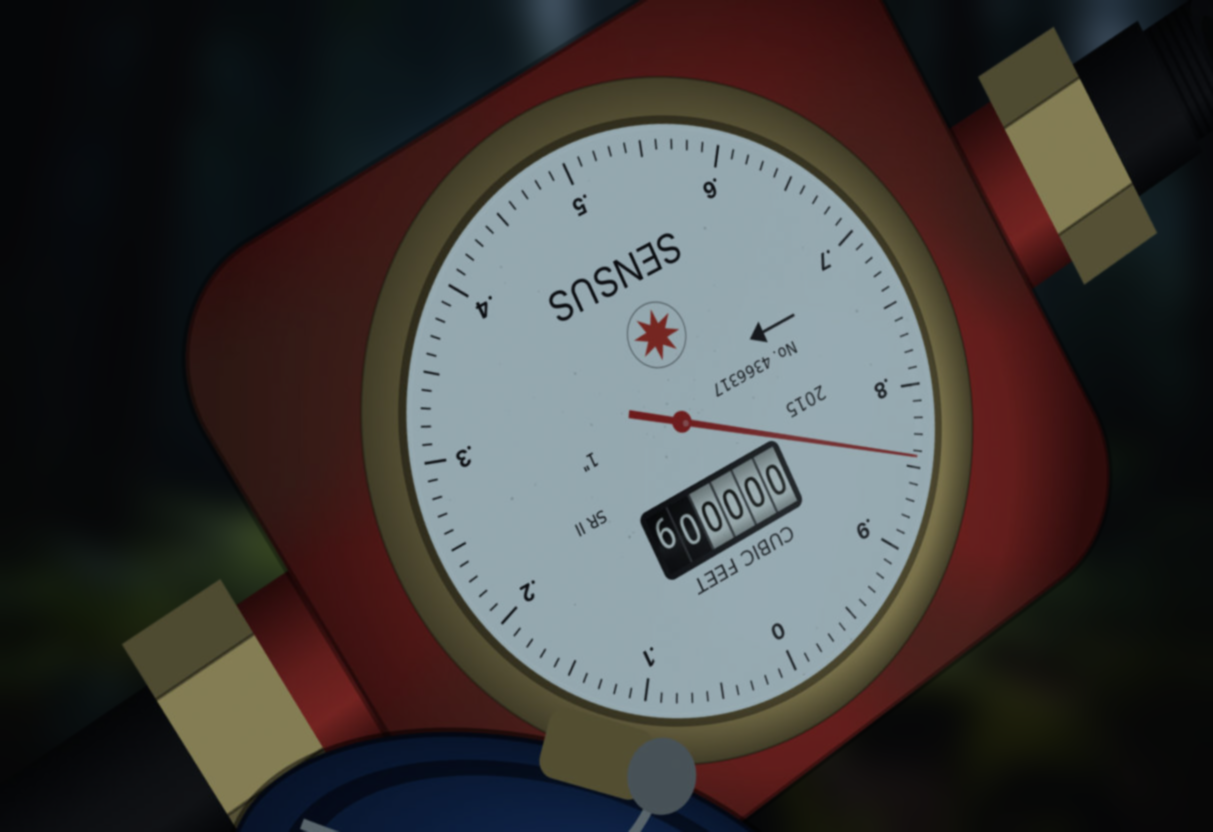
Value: value=8.84 unit=ft³
